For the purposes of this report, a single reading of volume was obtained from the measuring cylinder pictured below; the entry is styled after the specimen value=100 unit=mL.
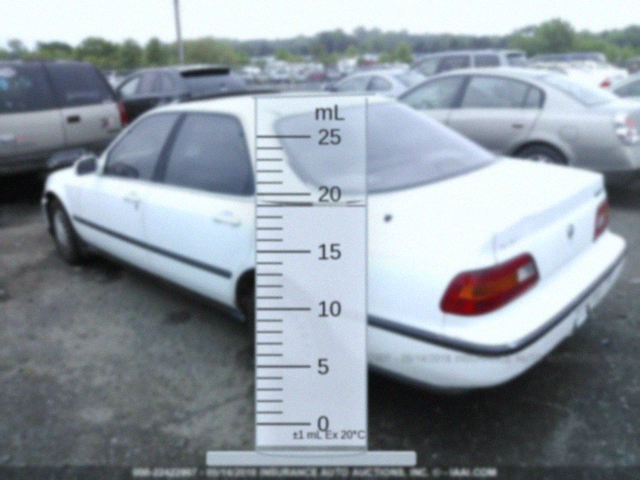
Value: value=19 unit=mL
